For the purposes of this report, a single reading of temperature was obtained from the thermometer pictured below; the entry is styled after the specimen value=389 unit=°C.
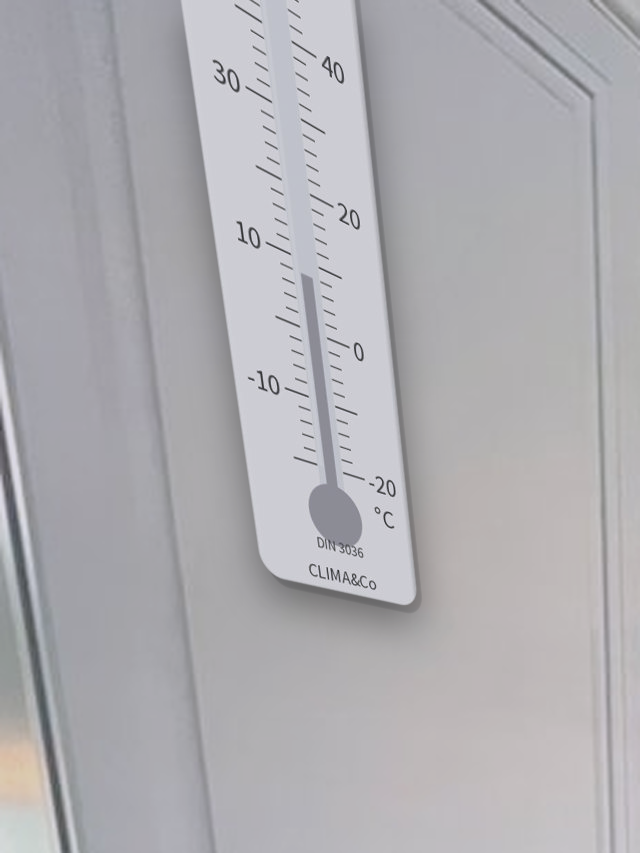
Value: value=8 unit=°C
